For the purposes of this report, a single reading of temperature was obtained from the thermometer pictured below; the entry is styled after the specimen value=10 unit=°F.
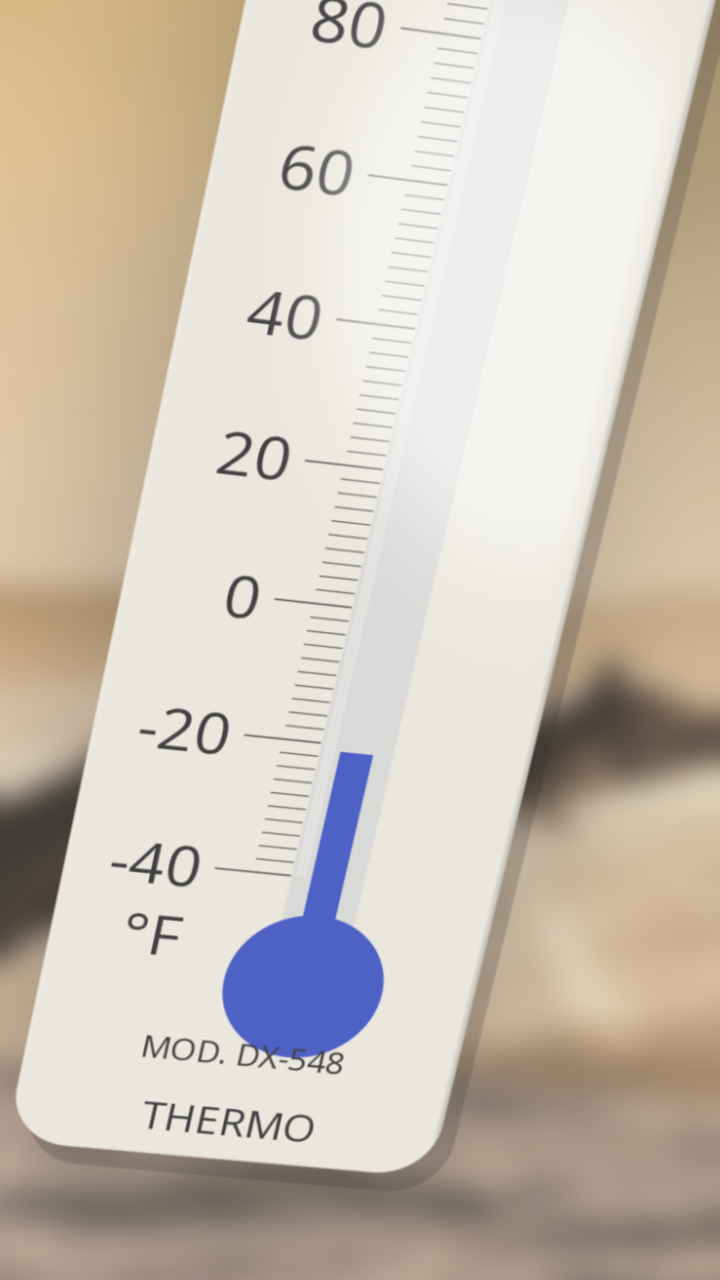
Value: value=-21 unit=°F
